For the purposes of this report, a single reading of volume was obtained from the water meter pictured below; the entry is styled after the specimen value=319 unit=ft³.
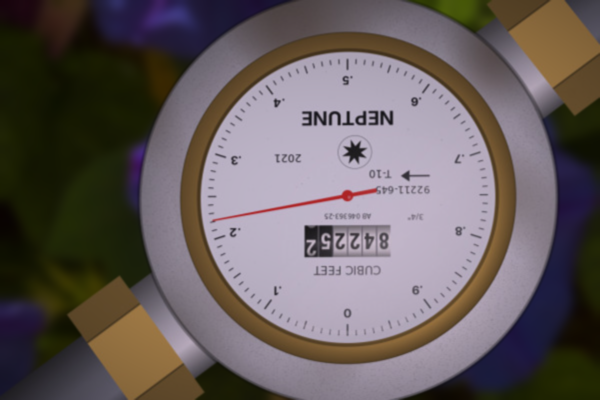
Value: value=842252.22 unit=ft³
